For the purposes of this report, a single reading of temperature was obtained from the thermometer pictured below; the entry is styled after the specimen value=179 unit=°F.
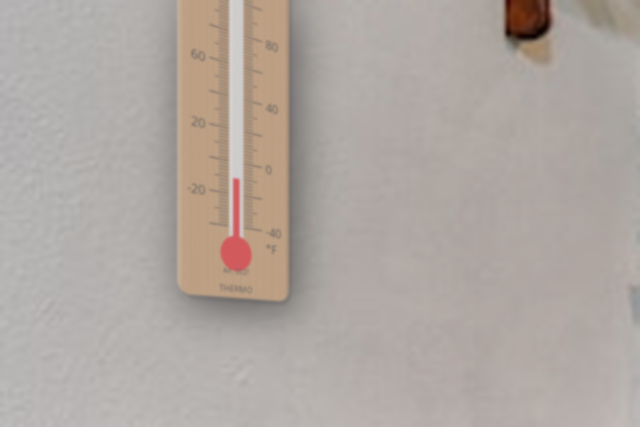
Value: value=-10 unit=°F
